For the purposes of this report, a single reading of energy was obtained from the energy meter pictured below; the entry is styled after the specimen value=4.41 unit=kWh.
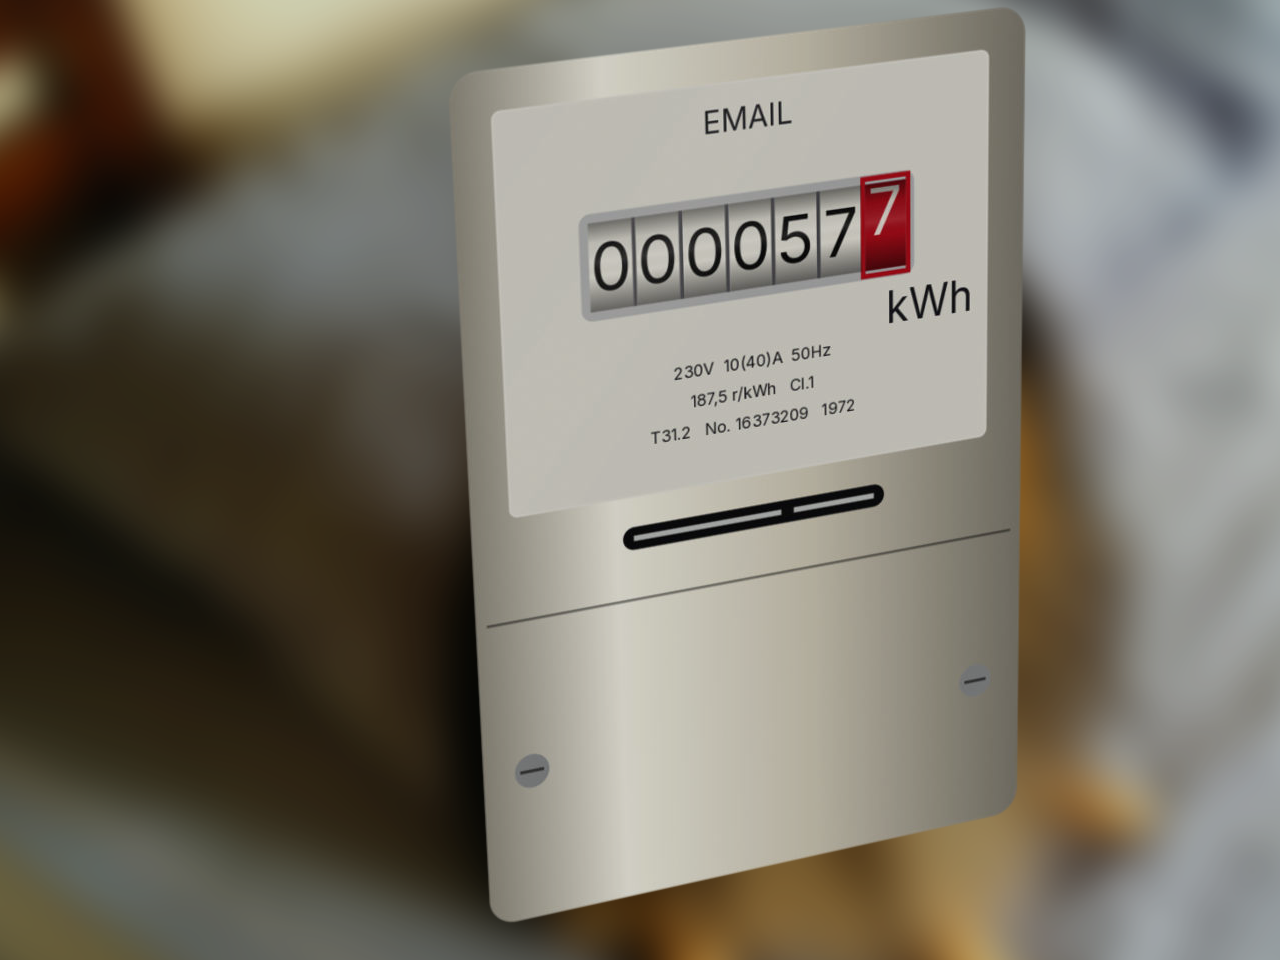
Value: value=57.7 unit=kWh
